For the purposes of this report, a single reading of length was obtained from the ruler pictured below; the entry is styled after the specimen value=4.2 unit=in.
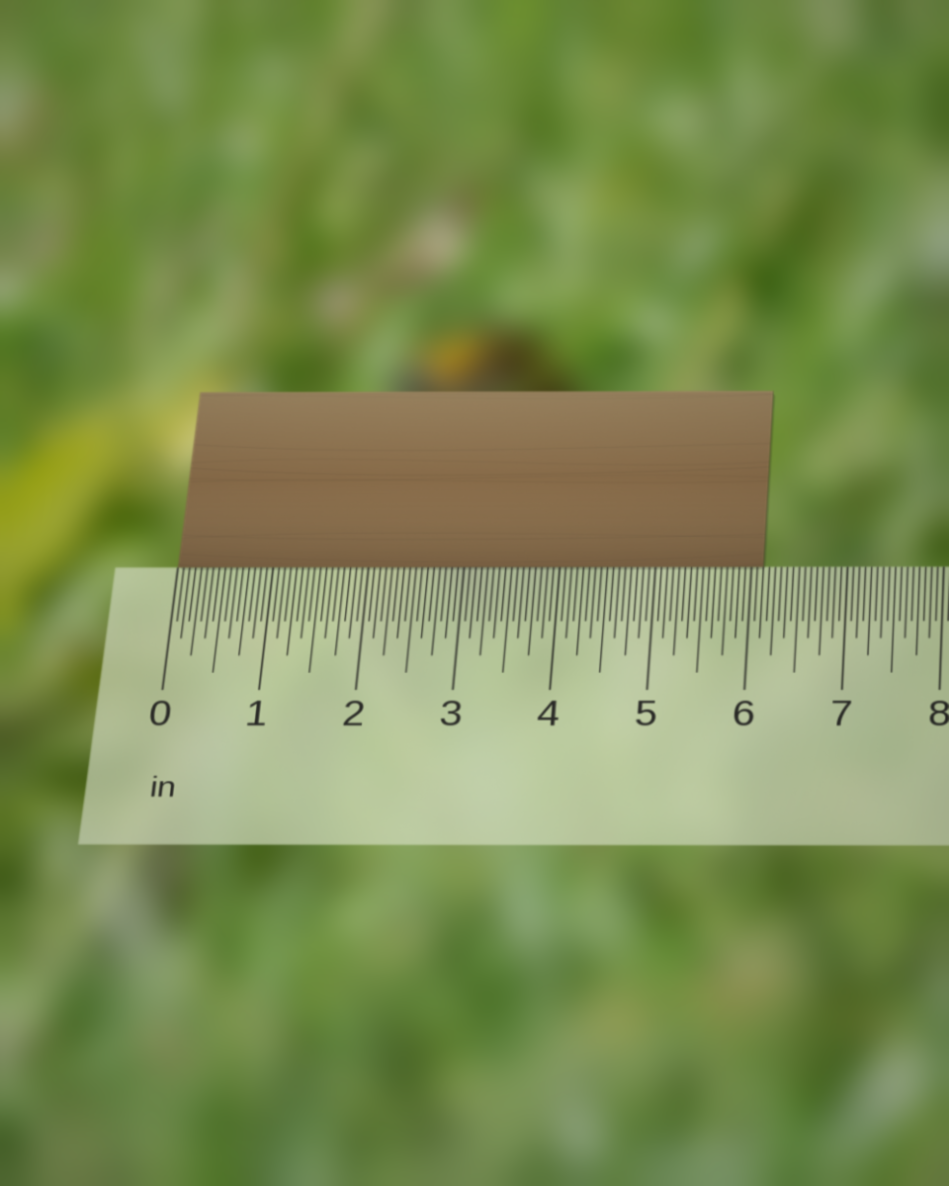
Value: value=6.125 unit=in
